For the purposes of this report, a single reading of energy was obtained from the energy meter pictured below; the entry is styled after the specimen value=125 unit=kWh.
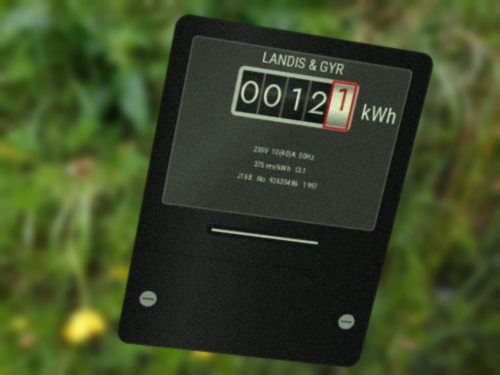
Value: value=12.1 unit=kWh
